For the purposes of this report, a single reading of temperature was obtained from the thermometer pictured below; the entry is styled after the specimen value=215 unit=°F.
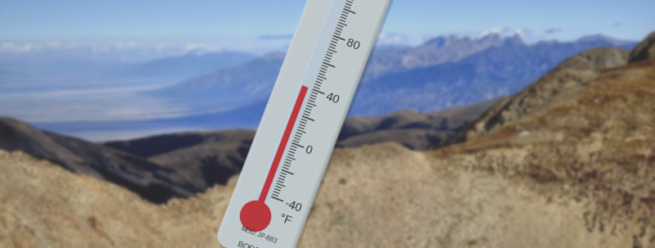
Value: value=40 unit=°F
